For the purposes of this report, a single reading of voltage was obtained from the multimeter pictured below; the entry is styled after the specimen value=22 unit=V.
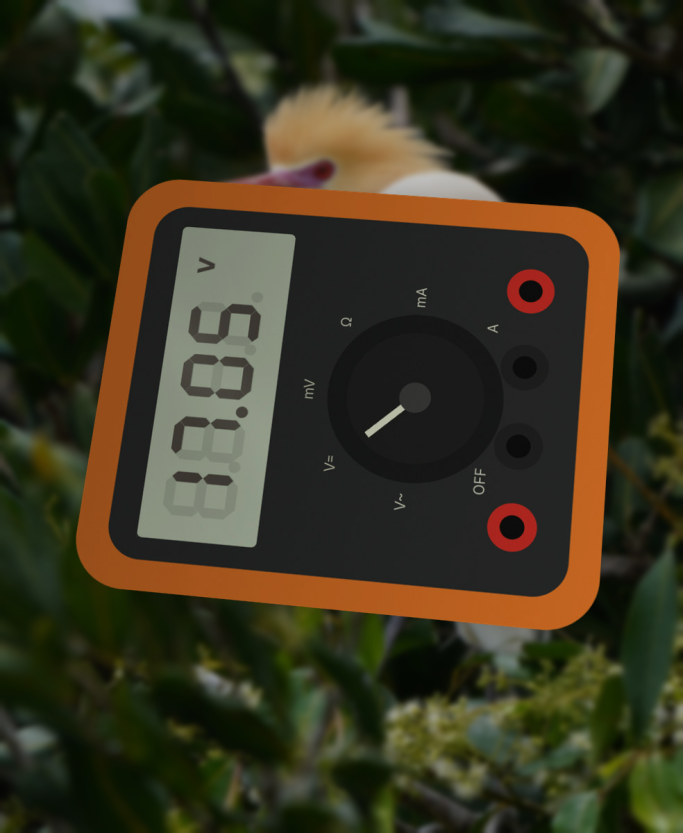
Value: value=17.05 unit=V
